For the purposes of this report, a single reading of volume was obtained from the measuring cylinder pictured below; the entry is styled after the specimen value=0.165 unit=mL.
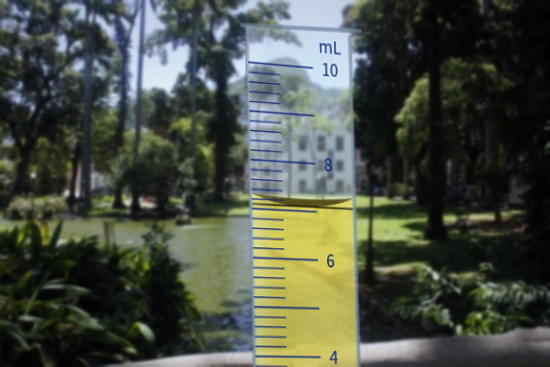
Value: value=7.1 unit=mL
